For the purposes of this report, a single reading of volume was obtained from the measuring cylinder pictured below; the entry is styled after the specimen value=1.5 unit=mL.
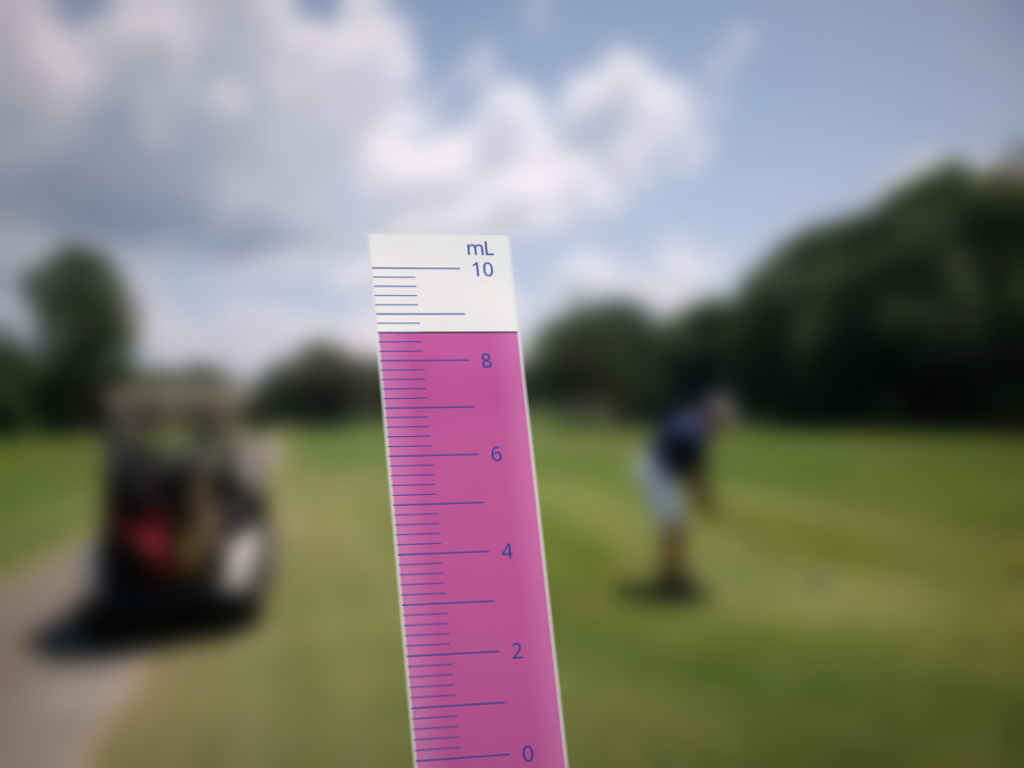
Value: value=8.6 unit=mL
